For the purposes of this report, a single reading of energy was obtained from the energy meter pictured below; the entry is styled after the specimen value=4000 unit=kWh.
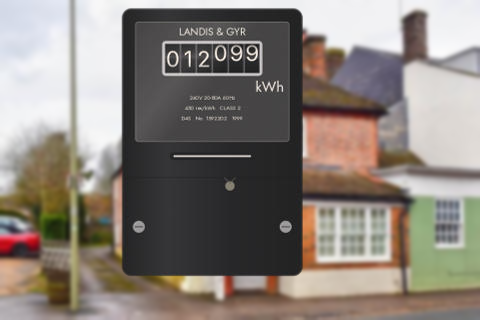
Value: value=12099 unit=kWh
